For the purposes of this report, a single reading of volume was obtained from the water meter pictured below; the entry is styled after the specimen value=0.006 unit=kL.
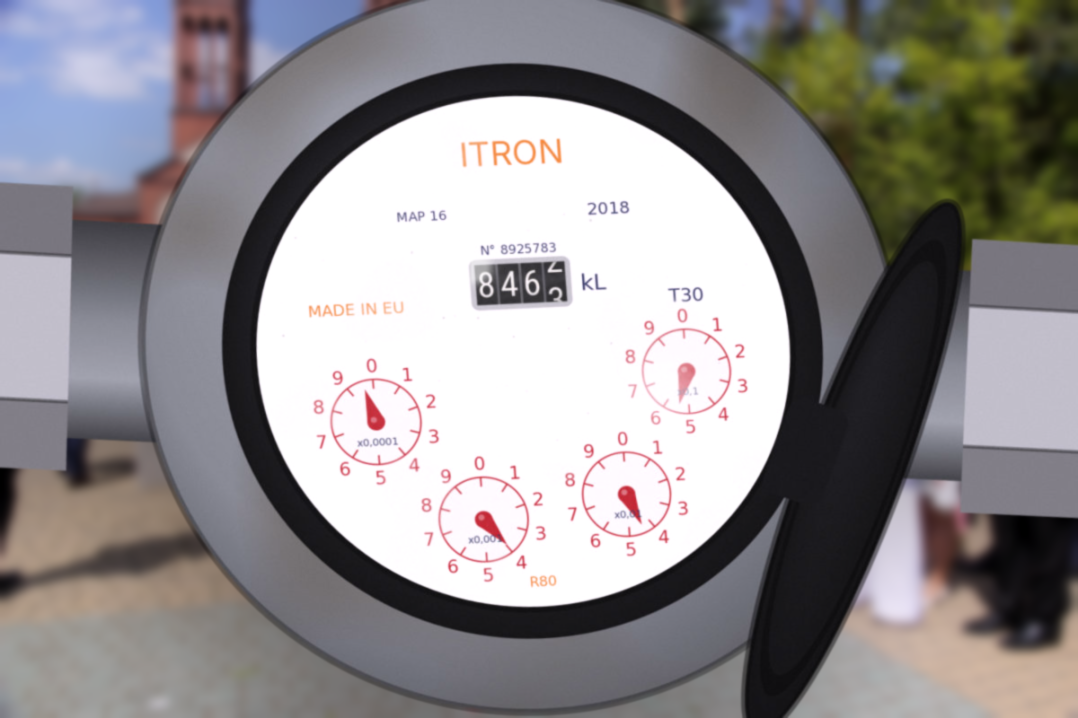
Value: value=8462.5439 unit=kL
